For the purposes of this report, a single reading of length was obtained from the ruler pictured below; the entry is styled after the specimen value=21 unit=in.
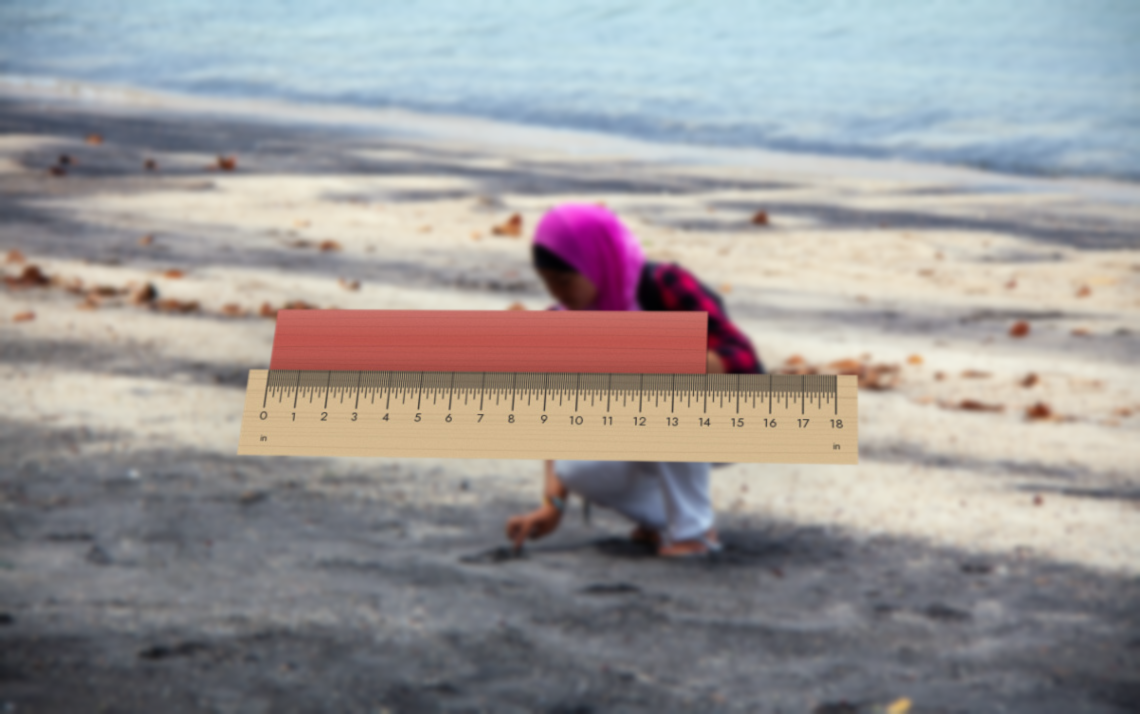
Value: value=14 unit=in
